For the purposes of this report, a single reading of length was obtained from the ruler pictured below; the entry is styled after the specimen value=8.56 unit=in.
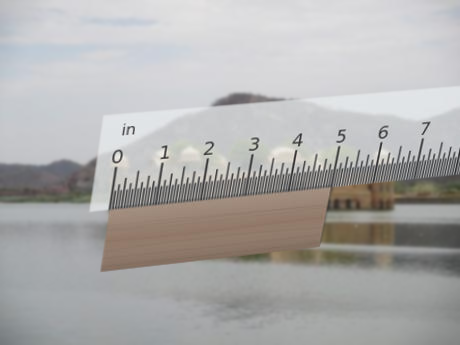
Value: value=5 unit=in
